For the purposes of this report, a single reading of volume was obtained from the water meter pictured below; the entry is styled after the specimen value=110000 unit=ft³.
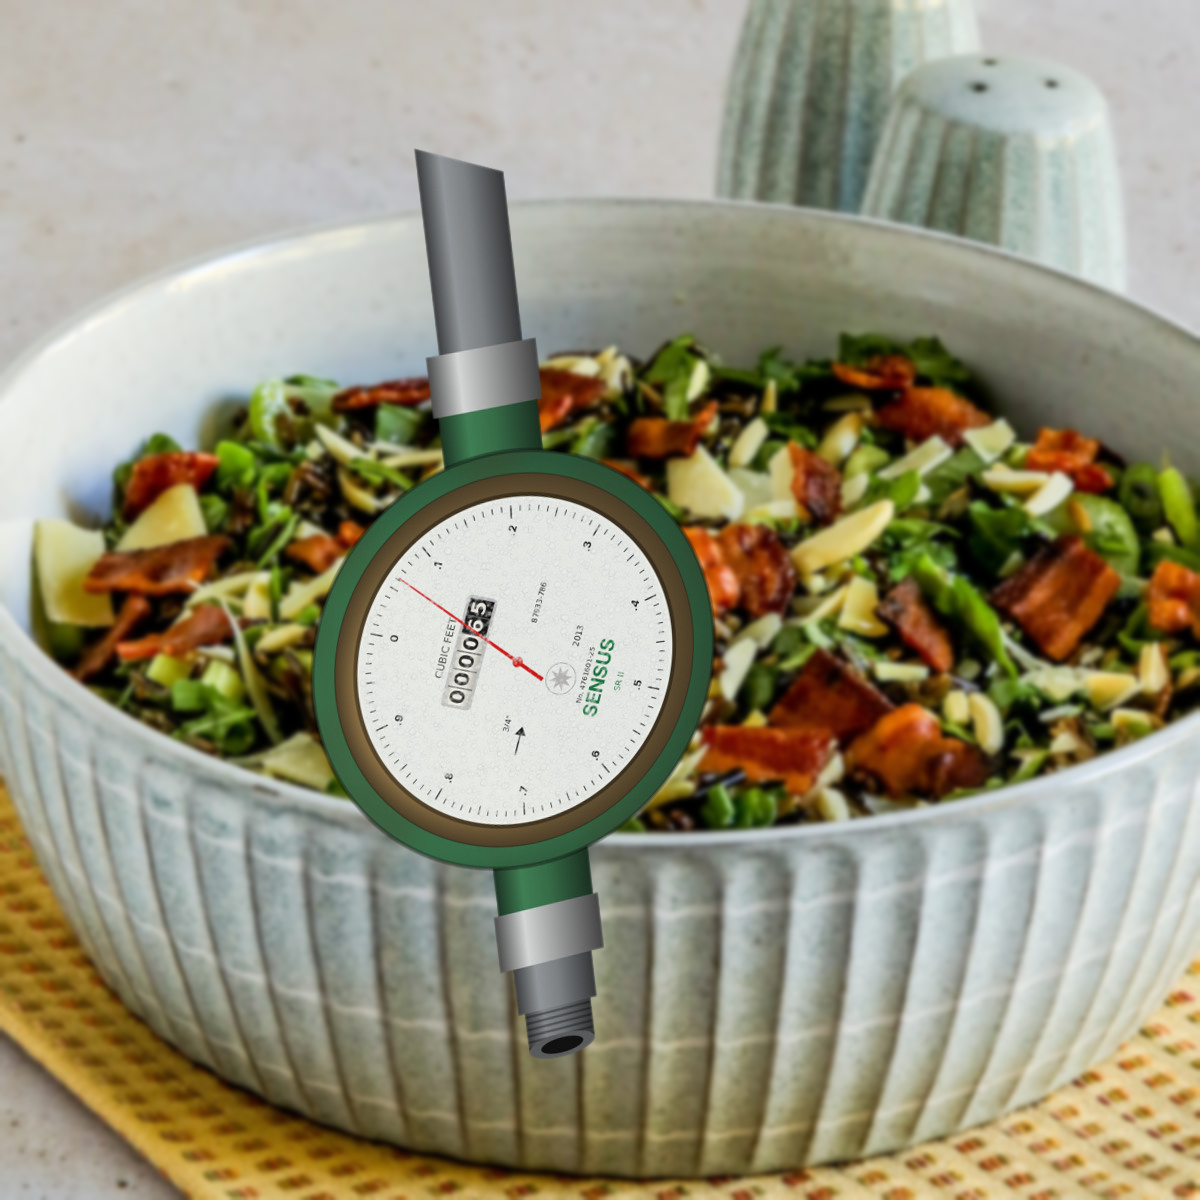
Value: value=65.06 unit=ft³
